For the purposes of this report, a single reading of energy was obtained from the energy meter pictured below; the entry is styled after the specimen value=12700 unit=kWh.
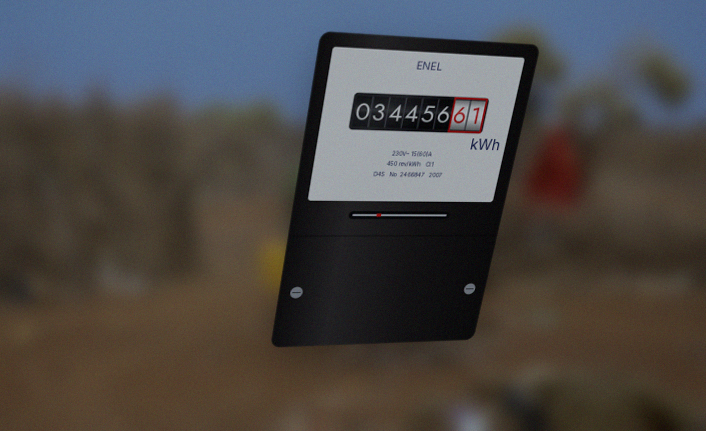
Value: value=34456.61 unit=kWh
